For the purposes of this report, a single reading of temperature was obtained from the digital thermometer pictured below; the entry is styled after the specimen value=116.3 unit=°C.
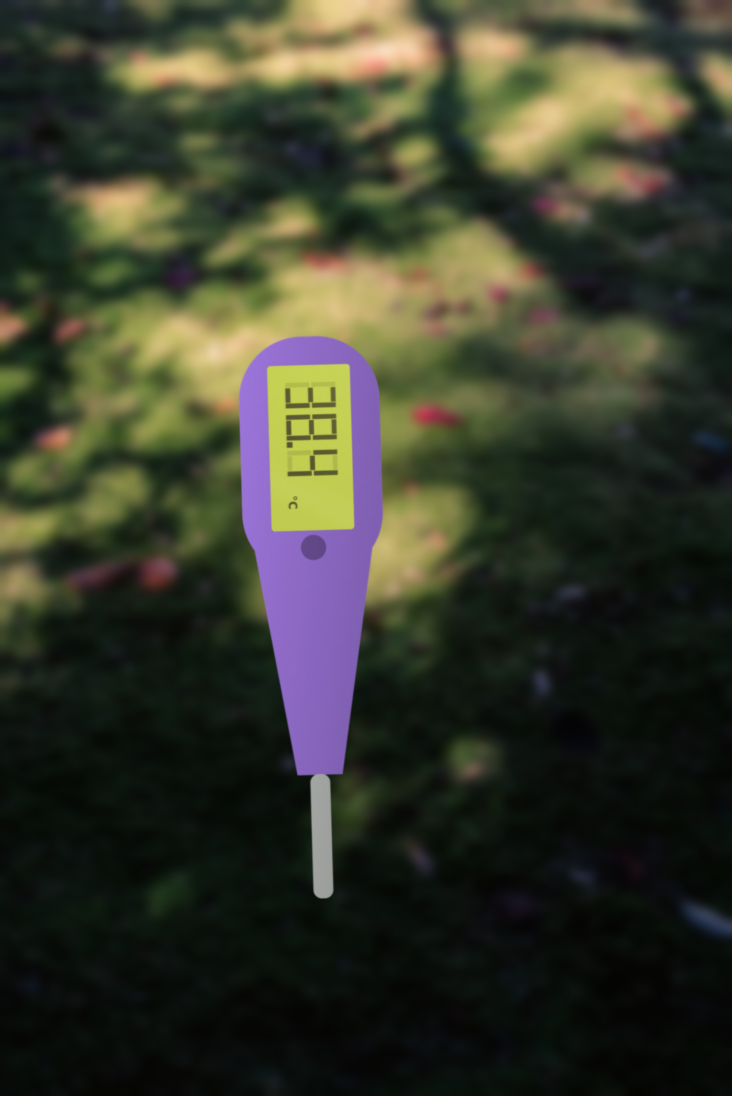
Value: value=38.4 unit=°C
